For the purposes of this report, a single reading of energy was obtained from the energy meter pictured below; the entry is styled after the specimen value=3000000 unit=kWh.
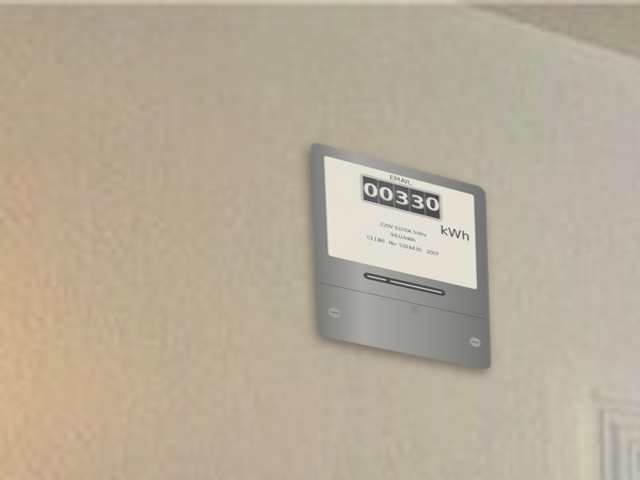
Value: value=330 unit=kWh
